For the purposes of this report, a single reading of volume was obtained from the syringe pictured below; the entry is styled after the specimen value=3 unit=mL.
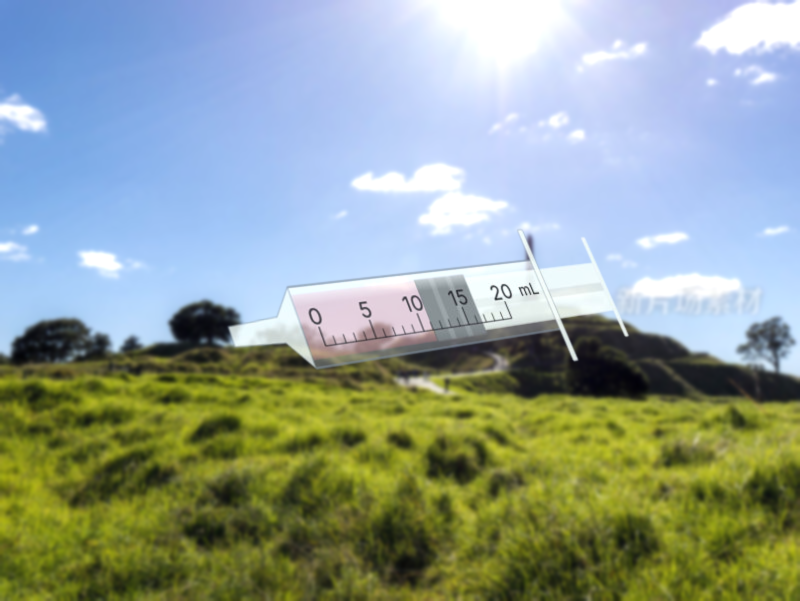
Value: value=11 unit=mL
